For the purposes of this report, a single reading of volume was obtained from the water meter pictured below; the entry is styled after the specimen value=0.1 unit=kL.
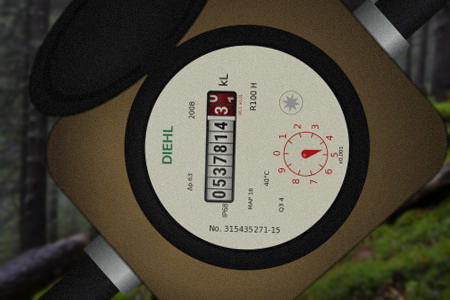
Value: value=537814.304 unit=kL
